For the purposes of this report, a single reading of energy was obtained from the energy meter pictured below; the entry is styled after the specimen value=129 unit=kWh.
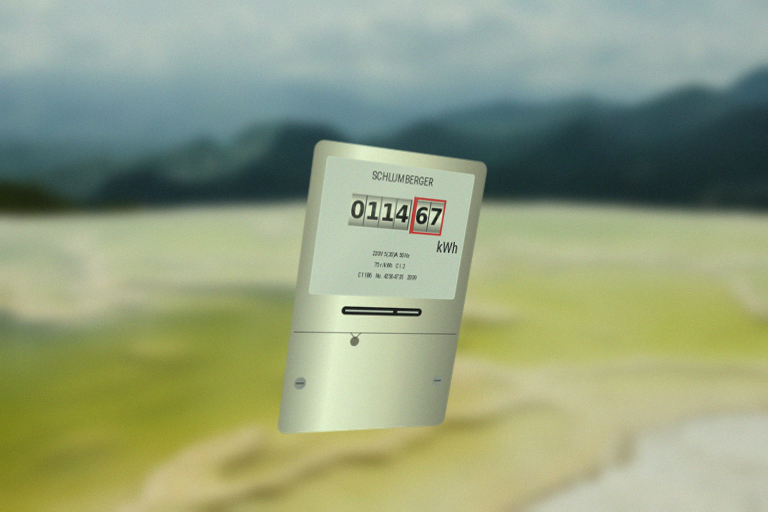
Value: value=114.67 unit=kWh
